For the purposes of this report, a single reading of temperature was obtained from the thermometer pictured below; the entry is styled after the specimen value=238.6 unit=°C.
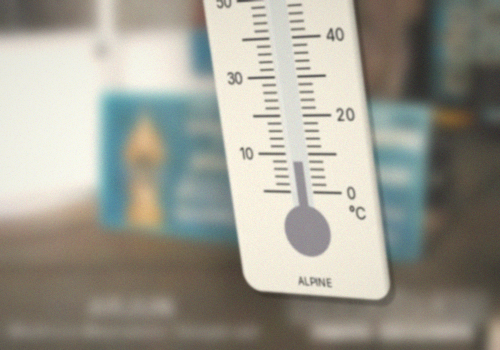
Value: value=8 unit=°C
